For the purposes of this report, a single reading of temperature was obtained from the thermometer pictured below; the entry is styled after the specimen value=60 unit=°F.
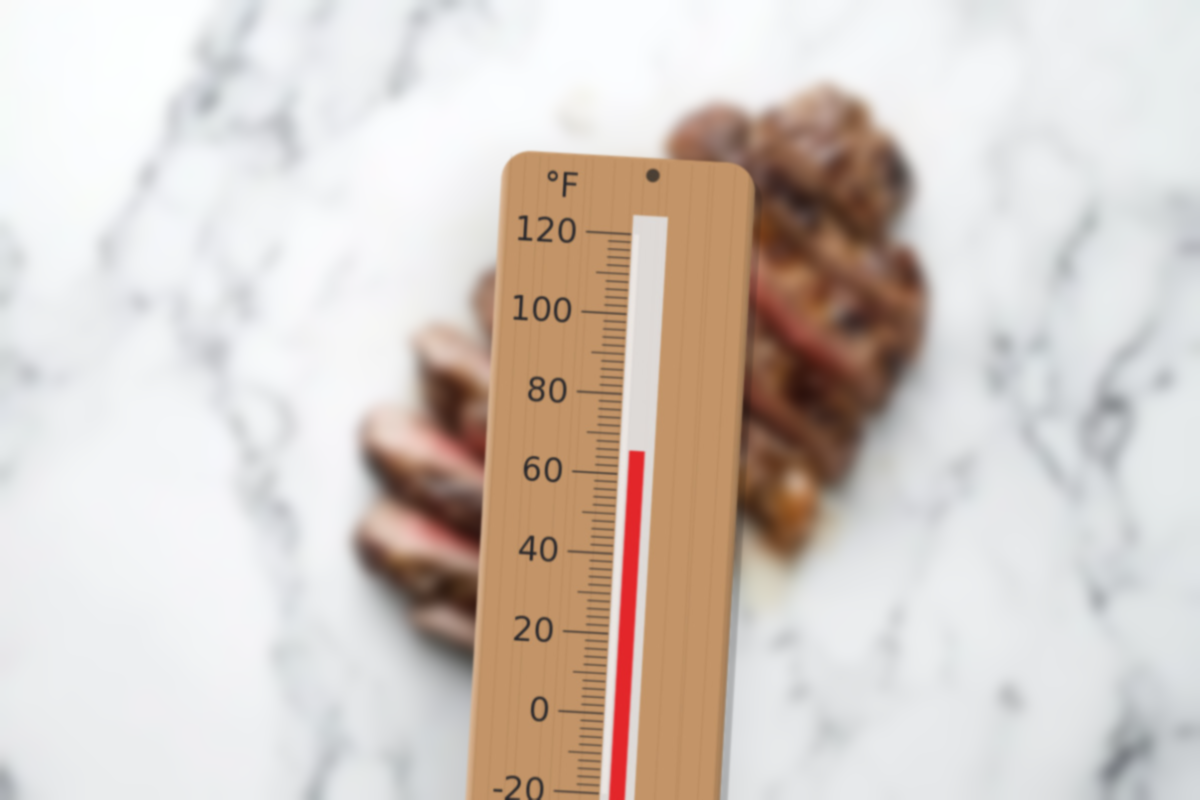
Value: value=66 unit=°F
